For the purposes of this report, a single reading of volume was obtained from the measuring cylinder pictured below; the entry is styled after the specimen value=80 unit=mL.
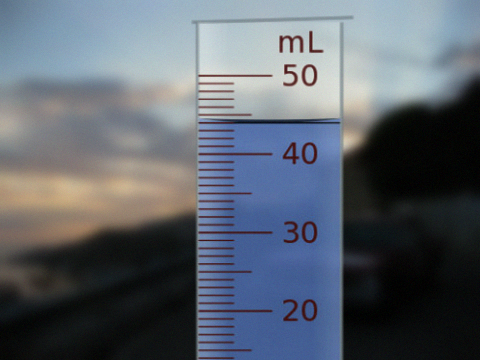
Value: value=44 unit=mL
